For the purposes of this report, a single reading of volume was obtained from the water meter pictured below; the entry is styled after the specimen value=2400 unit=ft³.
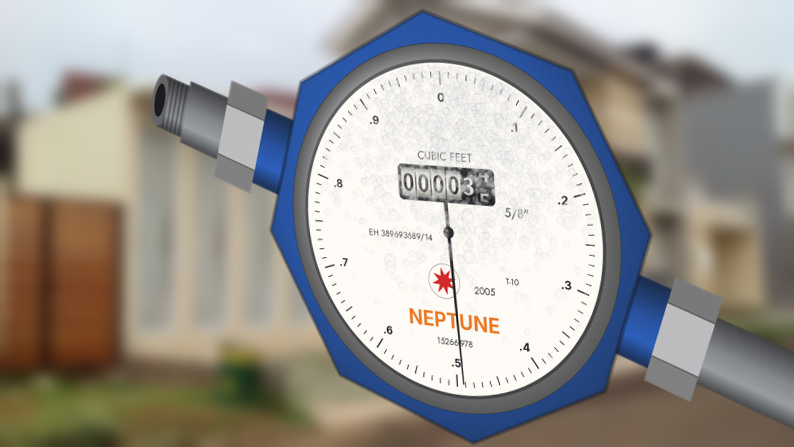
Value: value=34.49 unit=ft³
